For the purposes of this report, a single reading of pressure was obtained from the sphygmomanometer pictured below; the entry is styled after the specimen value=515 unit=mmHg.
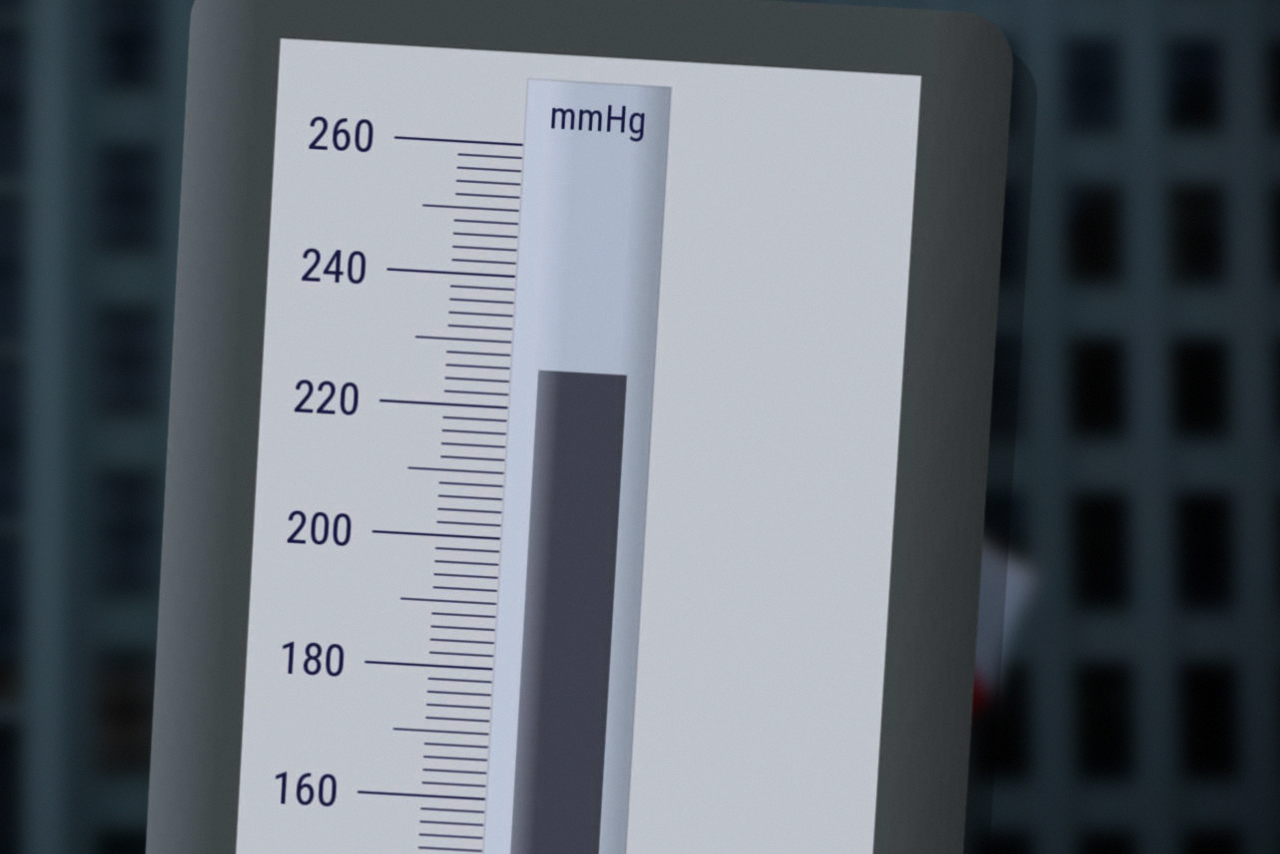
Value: value=226 unit=mmHg
